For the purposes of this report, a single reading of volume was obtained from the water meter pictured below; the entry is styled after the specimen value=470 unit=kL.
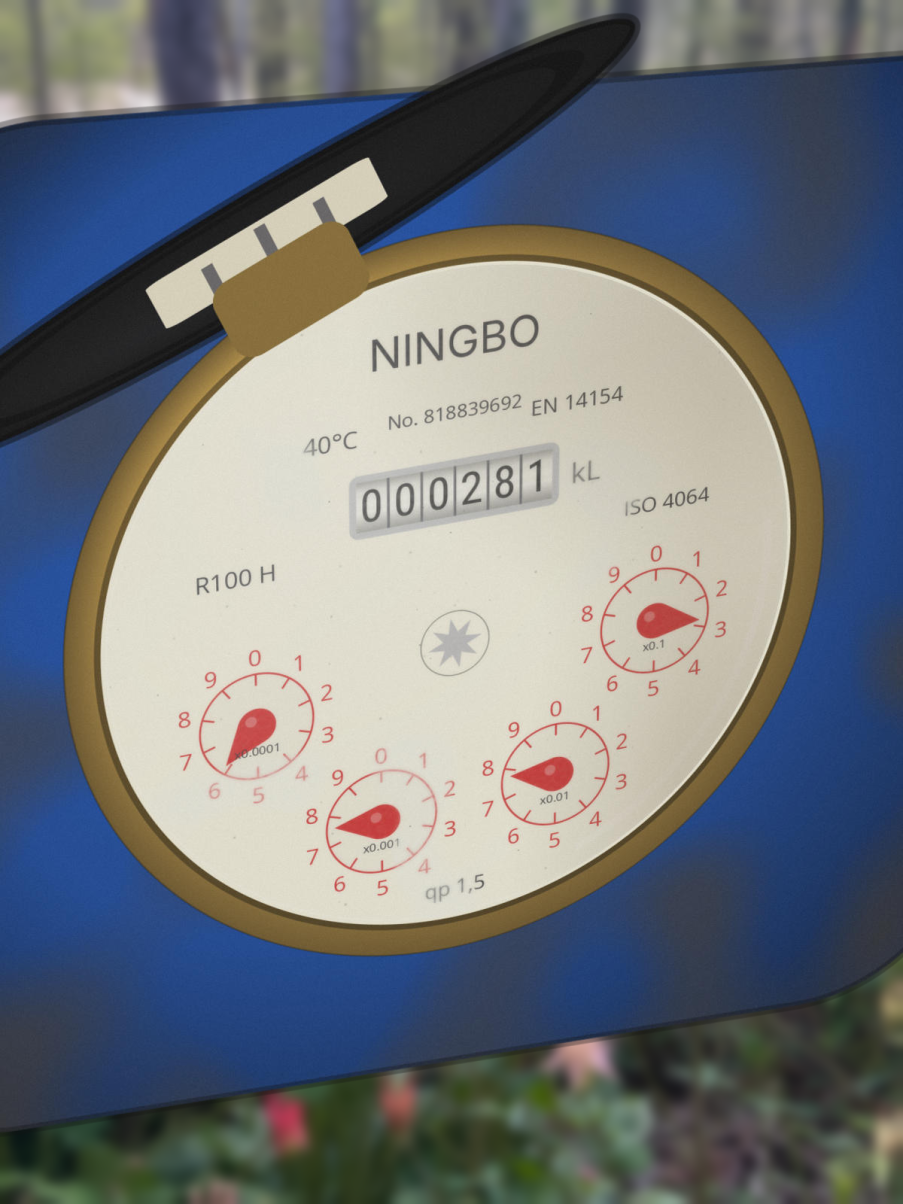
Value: value=281.2776 unit=kL
